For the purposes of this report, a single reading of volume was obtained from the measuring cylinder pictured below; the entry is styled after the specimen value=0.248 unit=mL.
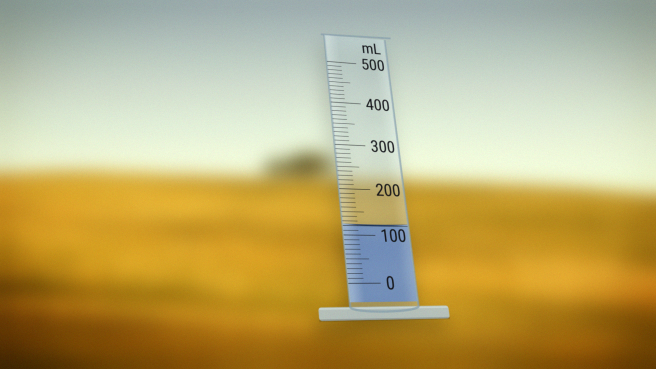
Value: value=120 unit=mL
